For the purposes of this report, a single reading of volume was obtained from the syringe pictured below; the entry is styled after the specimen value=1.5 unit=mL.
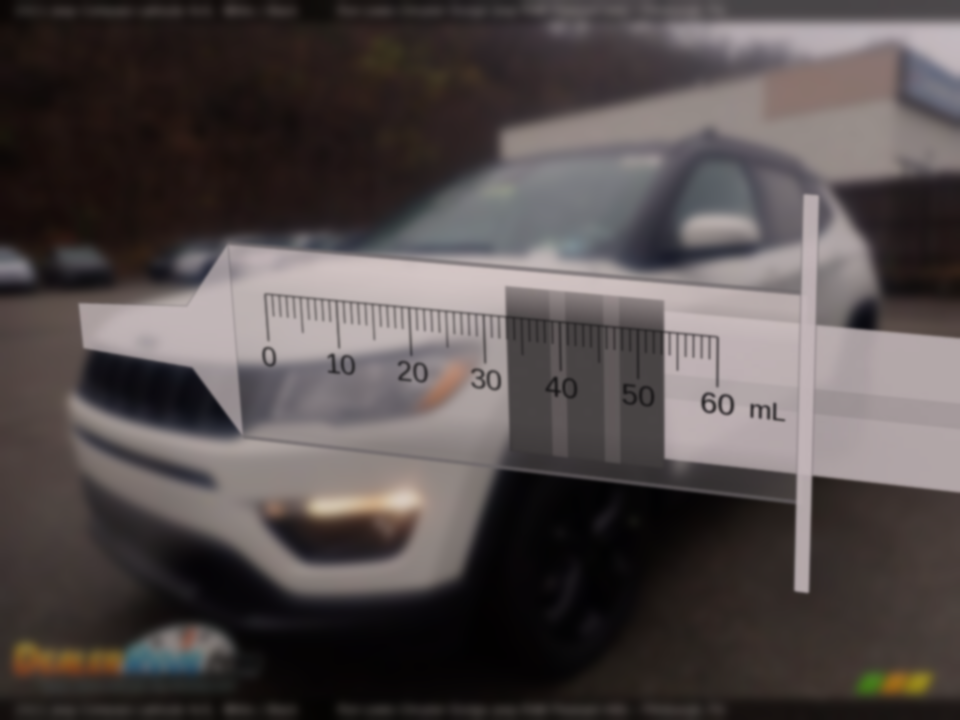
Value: value=33 unit=mL
